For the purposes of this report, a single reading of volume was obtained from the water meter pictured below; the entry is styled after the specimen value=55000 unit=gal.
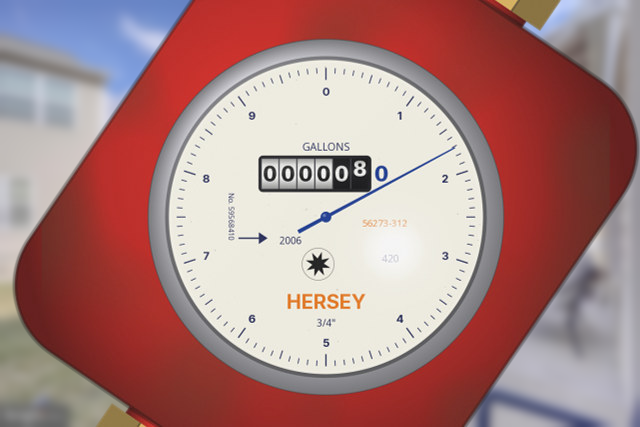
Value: value=81.7 unit=gal
